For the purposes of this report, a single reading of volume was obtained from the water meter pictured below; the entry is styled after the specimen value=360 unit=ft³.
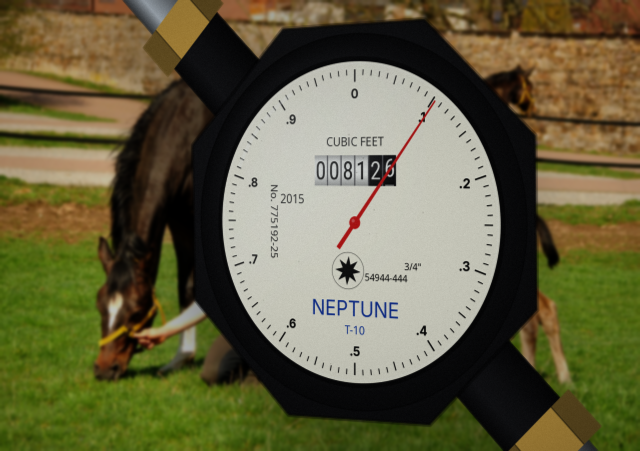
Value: value=8126.10 unit=ft³
